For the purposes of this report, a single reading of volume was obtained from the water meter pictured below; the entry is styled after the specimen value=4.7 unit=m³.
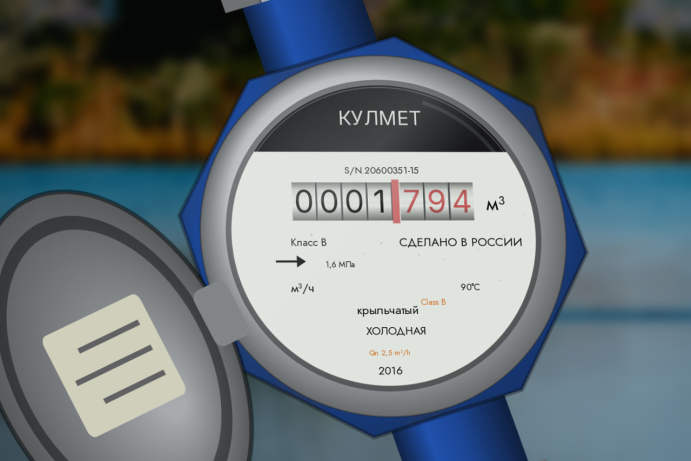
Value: value=1.794 unit=m³
